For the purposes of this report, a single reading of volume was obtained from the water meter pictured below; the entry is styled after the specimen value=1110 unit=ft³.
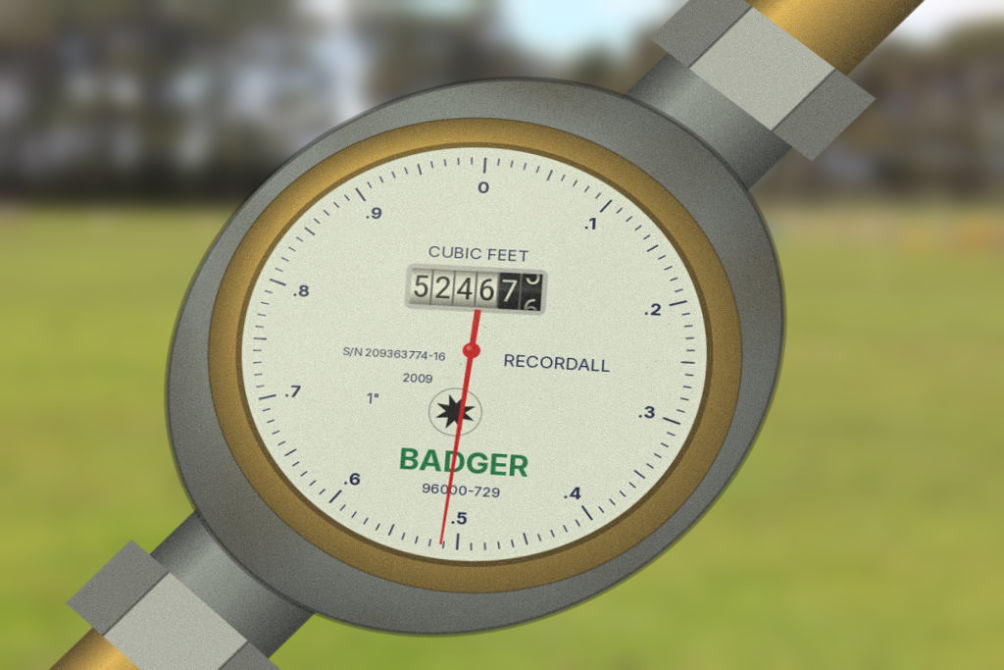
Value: value=524675.51 unit=ft³
